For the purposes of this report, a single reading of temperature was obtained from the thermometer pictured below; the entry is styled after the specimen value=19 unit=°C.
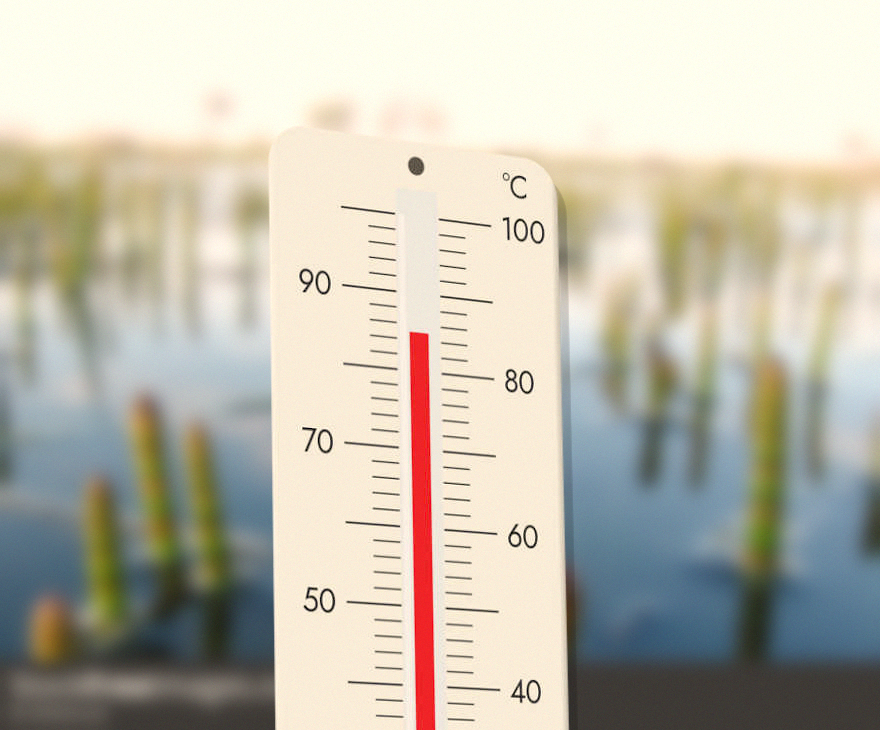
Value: value=85 unit=°C
